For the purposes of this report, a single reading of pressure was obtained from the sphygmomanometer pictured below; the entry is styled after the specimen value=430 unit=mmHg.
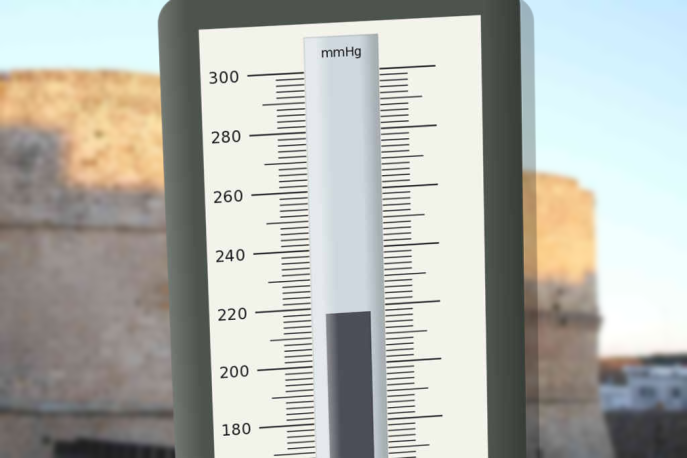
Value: value=218 unit=mmHg
